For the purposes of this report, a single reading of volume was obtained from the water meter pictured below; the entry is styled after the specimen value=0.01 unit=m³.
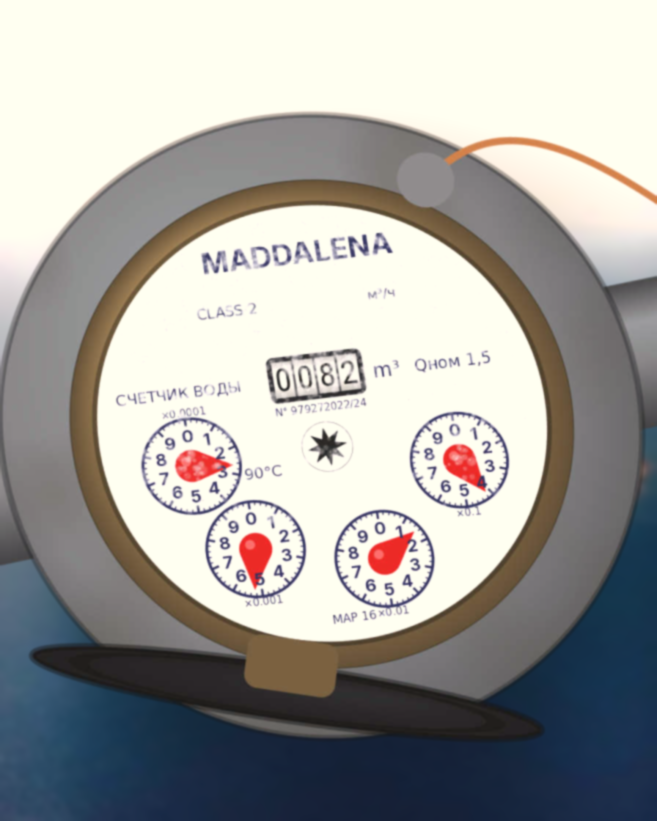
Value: value=82.4152 unit=m³
